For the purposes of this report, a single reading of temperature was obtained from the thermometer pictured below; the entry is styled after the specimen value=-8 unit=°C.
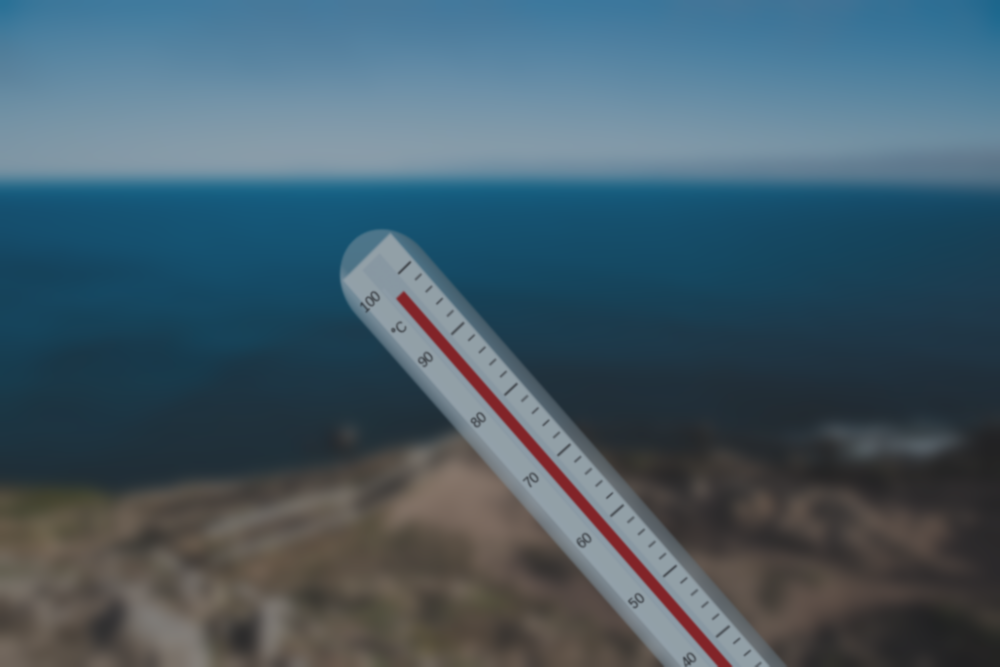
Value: value=98 unit=°C
